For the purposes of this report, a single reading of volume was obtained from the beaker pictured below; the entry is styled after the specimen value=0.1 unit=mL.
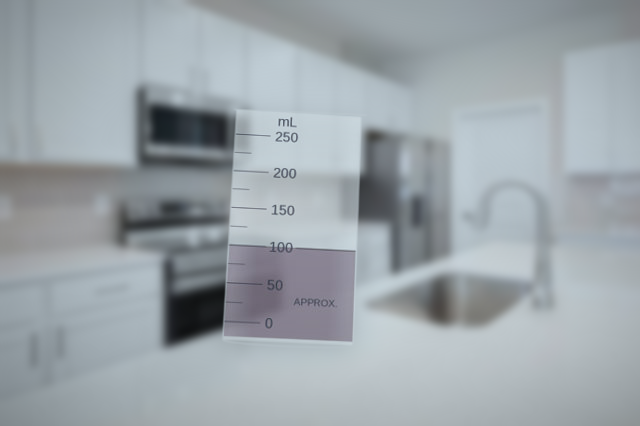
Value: value=100 unit=mL
